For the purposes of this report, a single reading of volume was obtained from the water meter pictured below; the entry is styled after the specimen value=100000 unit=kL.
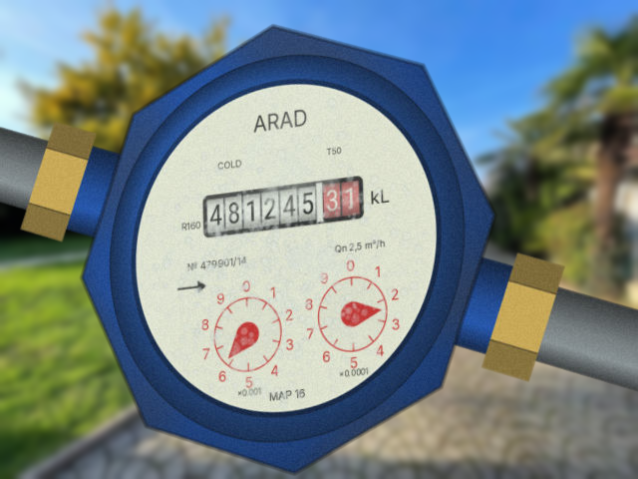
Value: value=481245.3162 unit=kL
